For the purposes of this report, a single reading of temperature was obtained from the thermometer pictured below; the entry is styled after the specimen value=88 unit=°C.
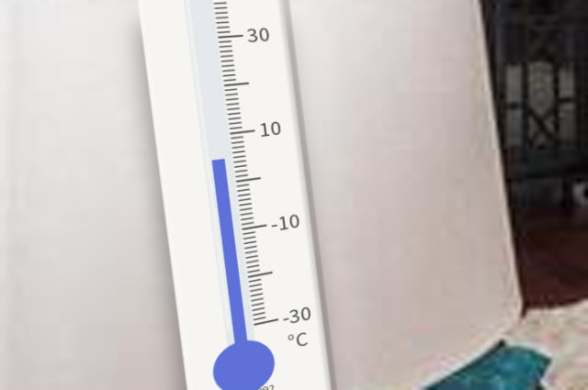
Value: value=5 unit=°C
